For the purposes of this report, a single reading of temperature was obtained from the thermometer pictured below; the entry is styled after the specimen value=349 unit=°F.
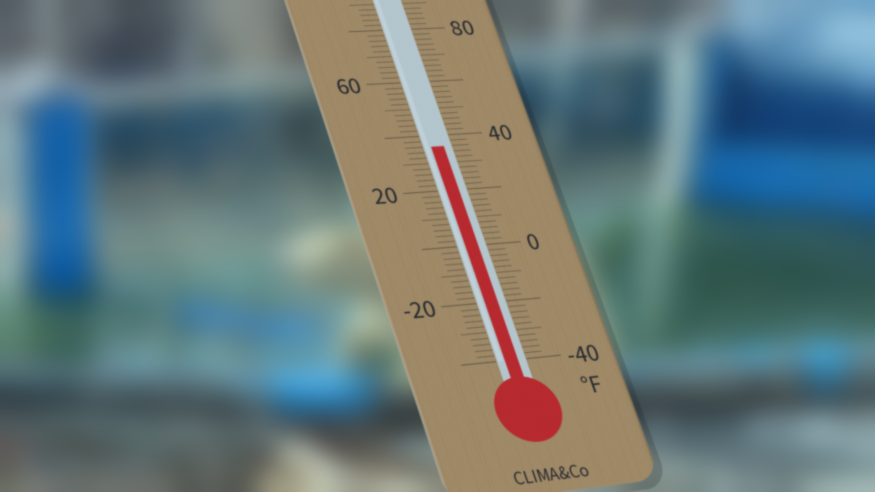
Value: value=36 unit=°F
